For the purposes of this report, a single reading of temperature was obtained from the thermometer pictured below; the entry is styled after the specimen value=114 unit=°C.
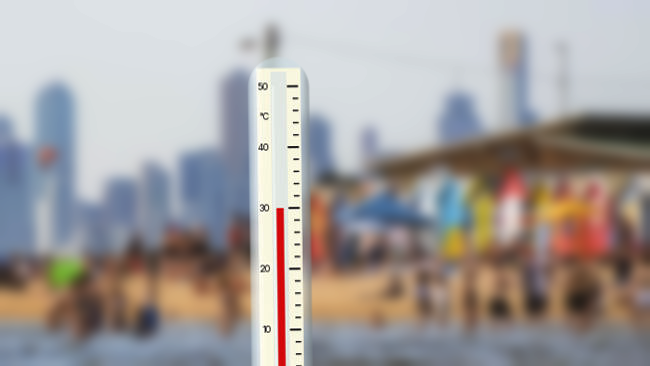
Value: value=30 unit=°C
